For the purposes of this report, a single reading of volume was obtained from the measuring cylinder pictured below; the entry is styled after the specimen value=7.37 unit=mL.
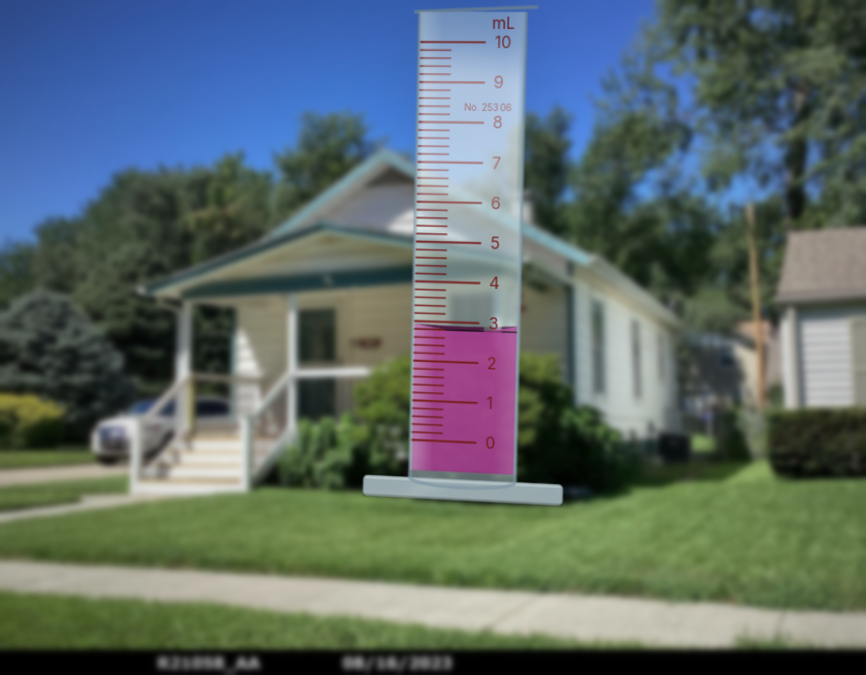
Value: value=2.8 unit=mL
